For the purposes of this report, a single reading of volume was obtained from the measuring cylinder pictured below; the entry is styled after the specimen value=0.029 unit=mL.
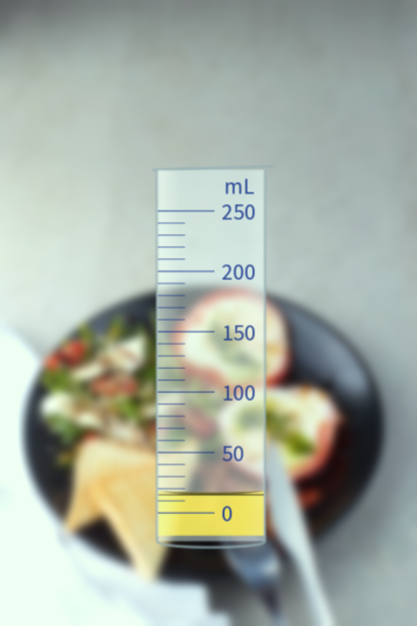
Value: value=15 unit=mL
